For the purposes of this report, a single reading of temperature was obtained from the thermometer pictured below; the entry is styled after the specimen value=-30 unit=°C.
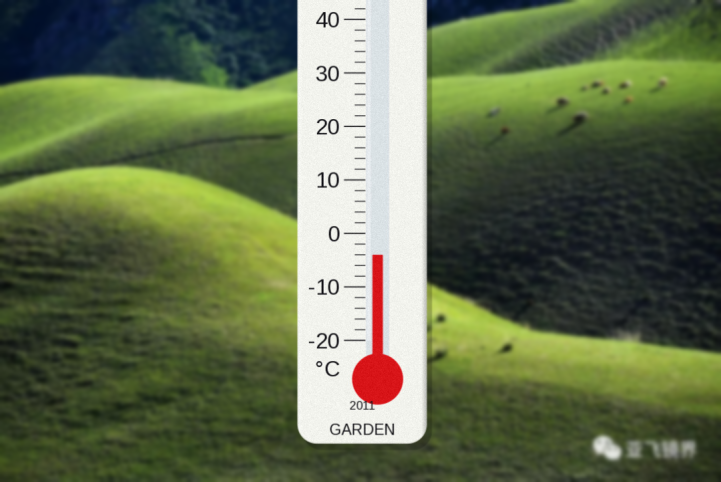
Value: value=-4 unit=°C
